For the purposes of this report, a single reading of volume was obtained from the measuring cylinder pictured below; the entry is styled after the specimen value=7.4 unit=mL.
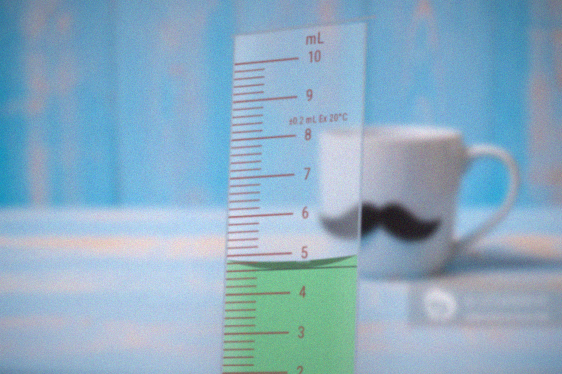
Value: value=4.6 unit=mL
